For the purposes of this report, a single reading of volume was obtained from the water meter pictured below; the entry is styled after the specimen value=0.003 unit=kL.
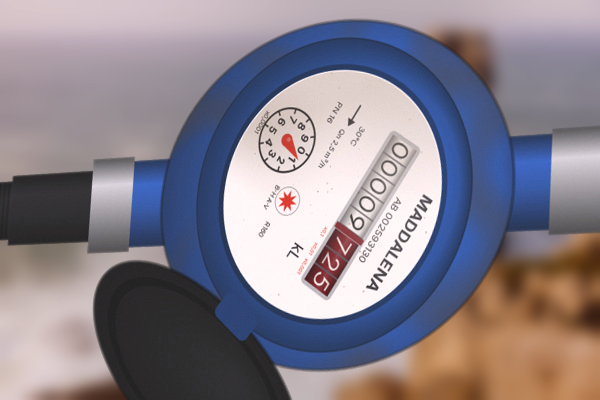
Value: value=9.7250 unit=kL
